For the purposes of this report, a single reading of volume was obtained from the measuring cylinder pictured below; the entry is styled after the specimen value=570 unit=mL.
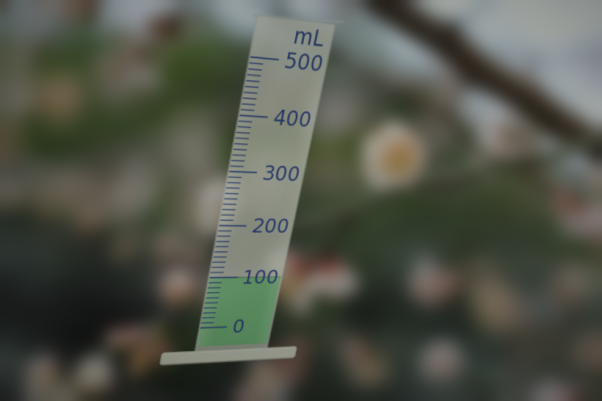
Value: value=100 unit=mL
